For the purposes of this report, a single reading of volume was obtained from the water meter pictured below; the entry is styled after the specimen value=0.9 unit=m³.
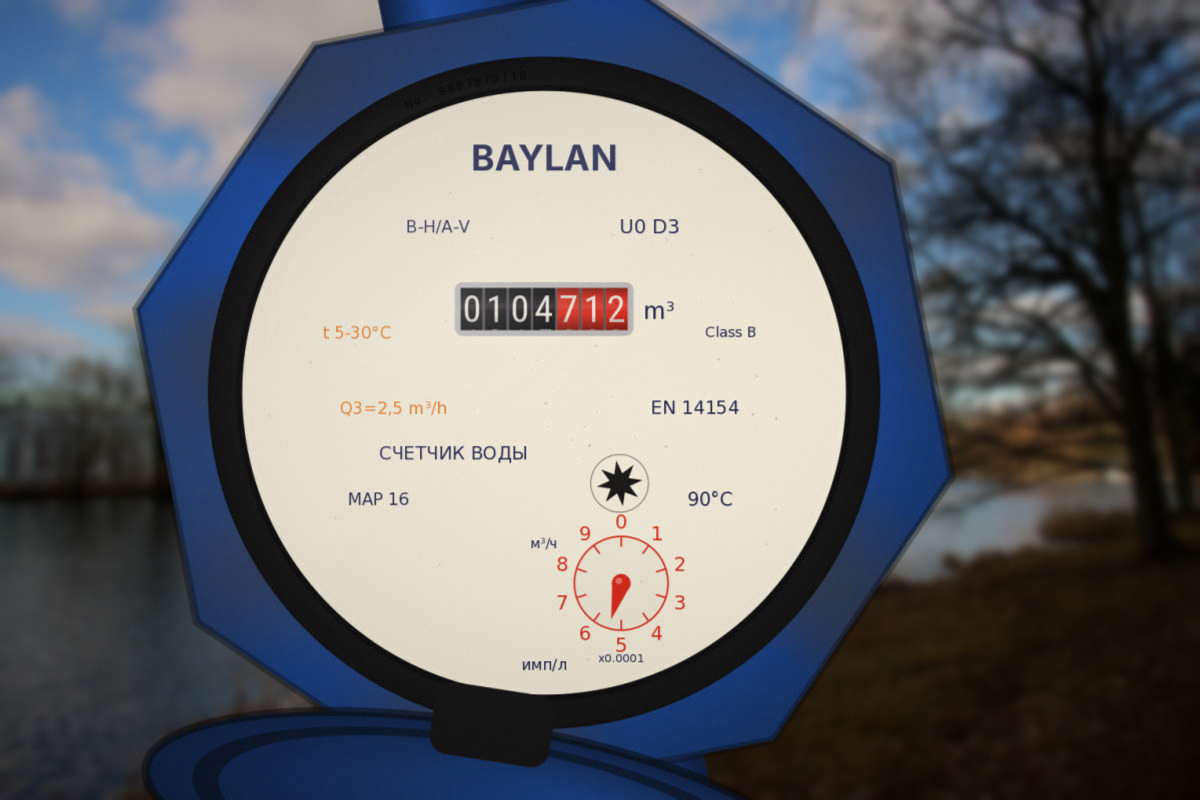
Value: value=104.7125 unit=m³
